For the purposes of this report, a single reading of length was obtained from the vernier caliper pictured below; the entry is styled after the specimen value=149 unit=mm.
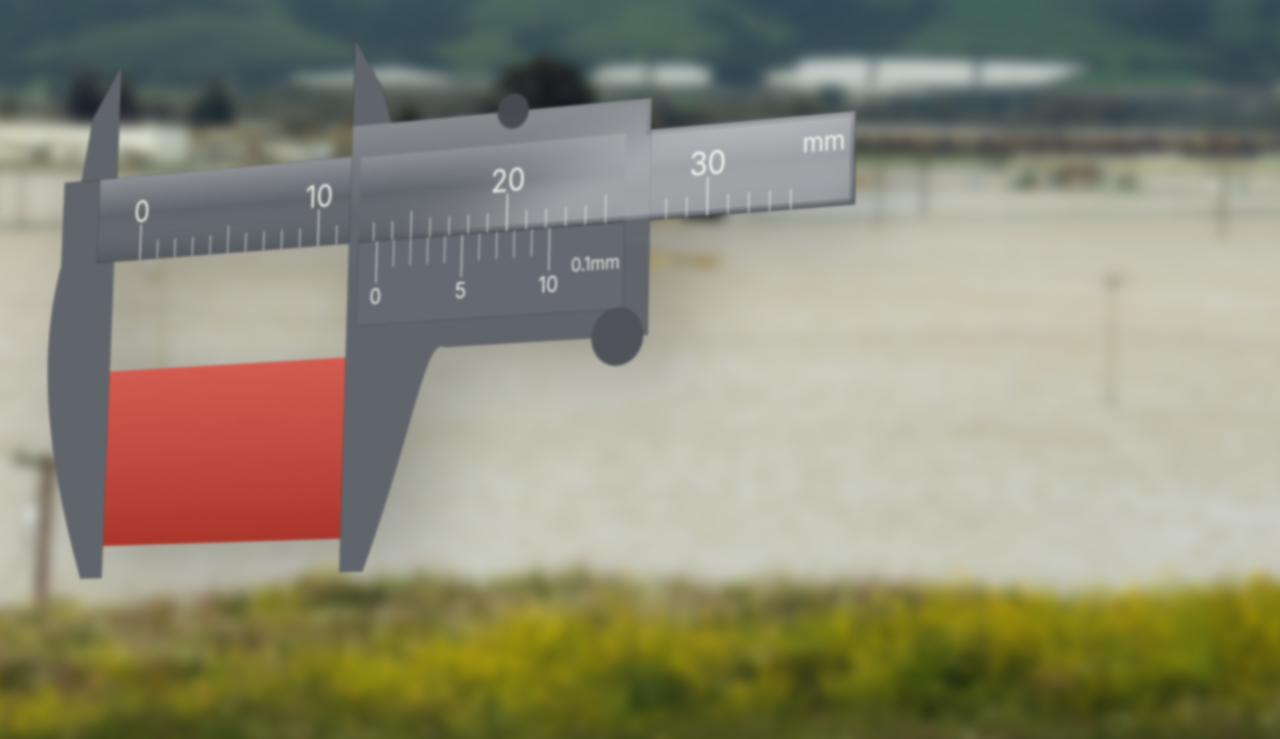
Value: value=13.2 unit=mm
